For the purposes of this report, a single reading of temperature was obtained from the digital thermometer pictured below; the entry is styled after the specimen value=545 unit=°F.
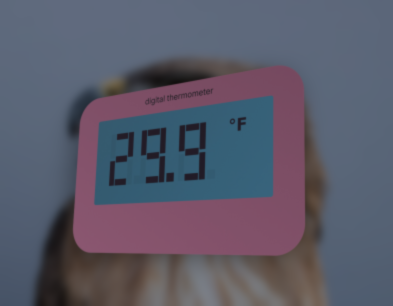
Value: value=29.9 unit=°F
